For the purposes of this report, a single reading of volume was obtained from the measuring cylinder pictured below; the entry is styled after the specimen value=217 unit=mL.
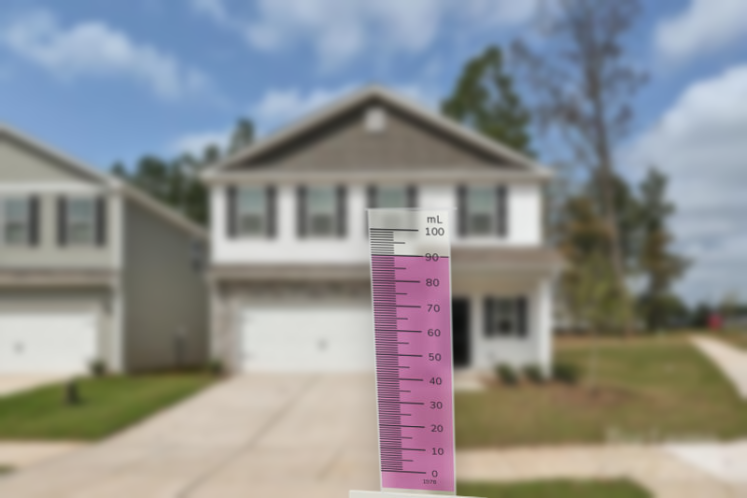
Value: value=90 unit=mL
